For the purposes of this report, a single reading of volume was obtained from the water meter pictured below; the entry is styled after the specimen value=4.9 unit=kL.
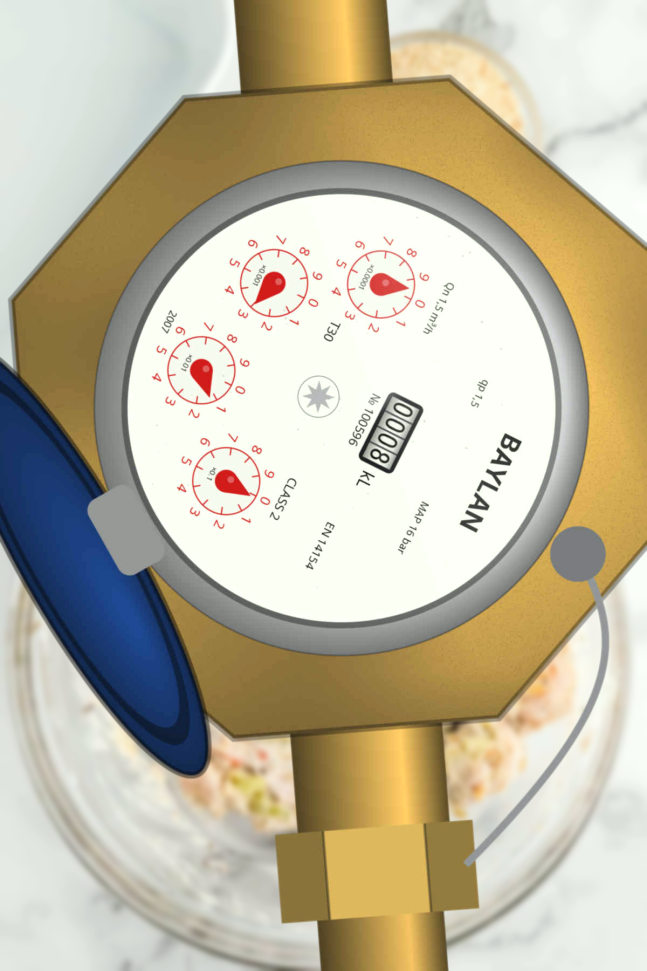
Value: value=8.0129 unit=kL
